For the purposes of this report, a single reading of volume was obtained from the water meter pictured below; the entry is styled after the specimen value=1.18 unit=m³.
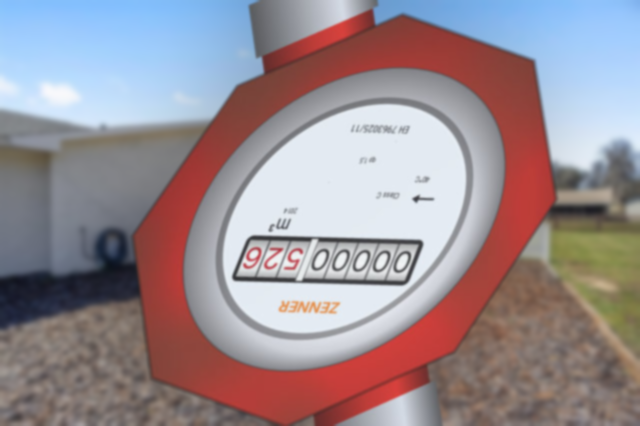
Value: value=0.526 unit=m³
